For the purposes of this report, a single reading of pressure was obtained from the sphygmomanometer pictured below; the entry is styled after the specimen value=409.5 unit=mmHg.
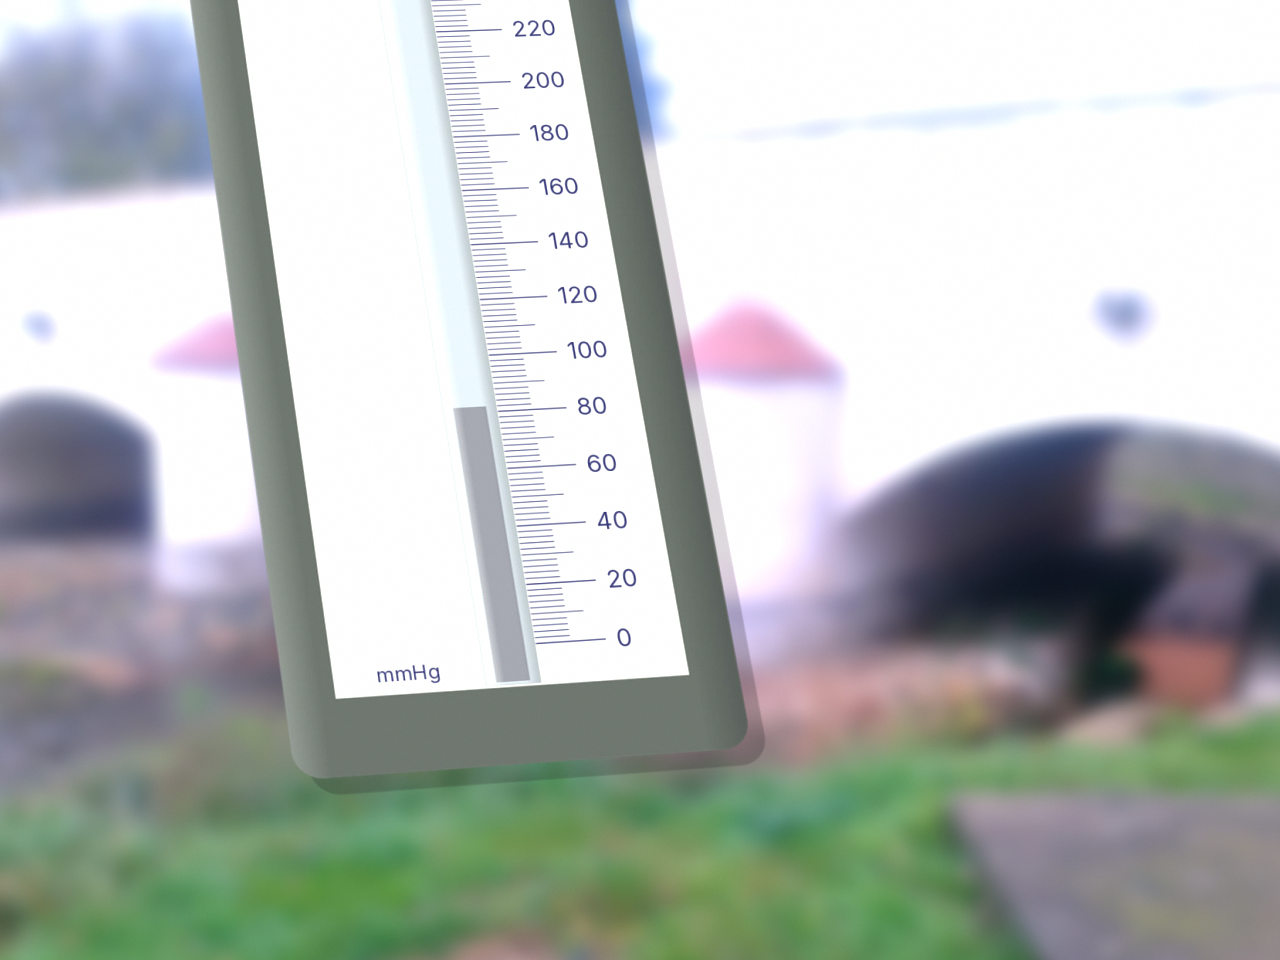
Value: value=82 unit=mmHg
